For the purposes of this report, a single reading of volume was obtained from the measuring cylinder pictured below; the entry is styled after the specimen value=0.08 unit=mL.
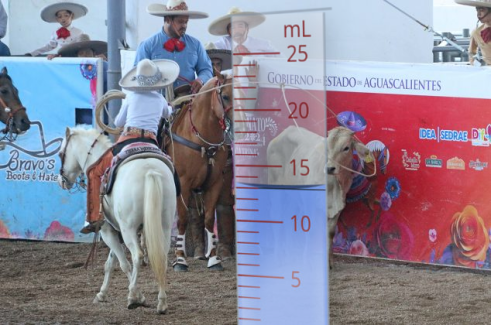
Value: value=13 unit=mL
